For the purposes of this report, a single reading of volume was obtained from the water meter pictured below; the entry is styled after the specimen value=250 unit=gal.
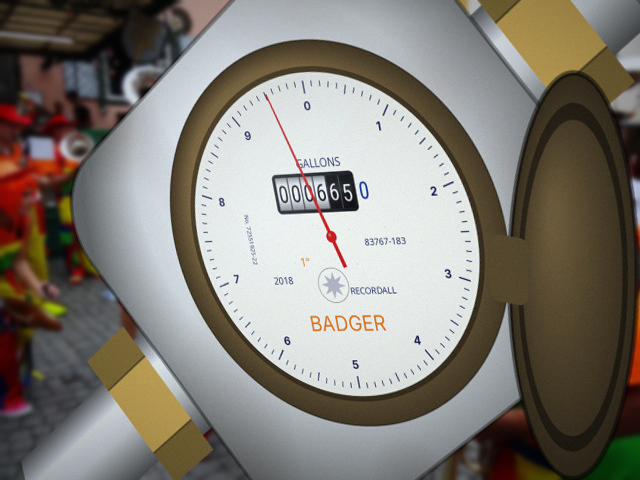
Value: value=6649.5 unit=gal
